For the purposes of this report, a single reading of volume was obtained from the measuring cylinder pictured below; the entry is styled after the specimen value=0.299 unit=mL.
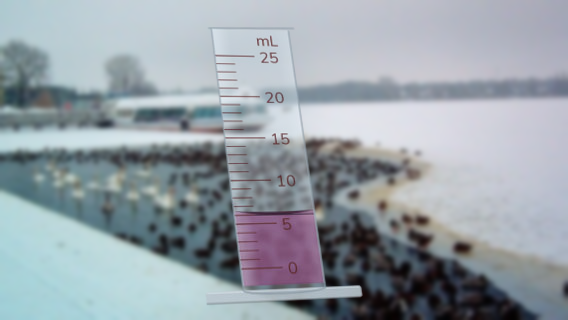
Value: value=6 unit=mL
